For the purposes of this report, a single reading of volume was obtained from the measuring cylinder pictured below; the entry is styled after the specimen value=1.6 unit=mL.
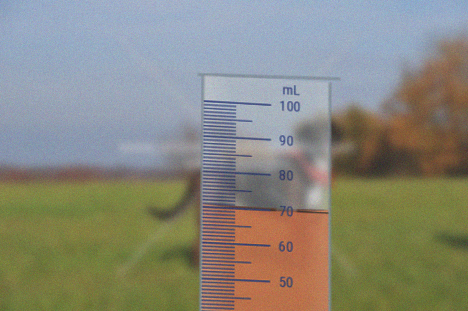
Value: value=70 unit=mL
